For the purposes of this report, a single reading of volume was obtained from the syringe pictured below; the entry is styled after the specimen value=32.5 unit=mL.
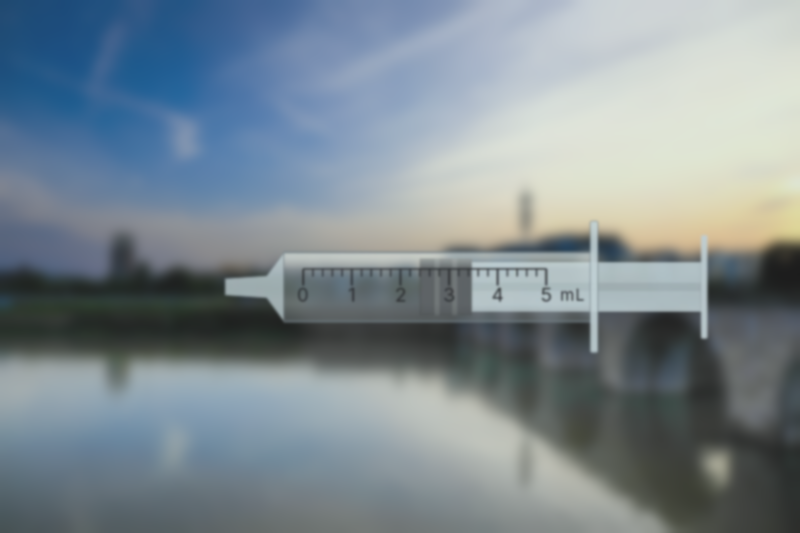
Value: value=2.4 unit=mL
